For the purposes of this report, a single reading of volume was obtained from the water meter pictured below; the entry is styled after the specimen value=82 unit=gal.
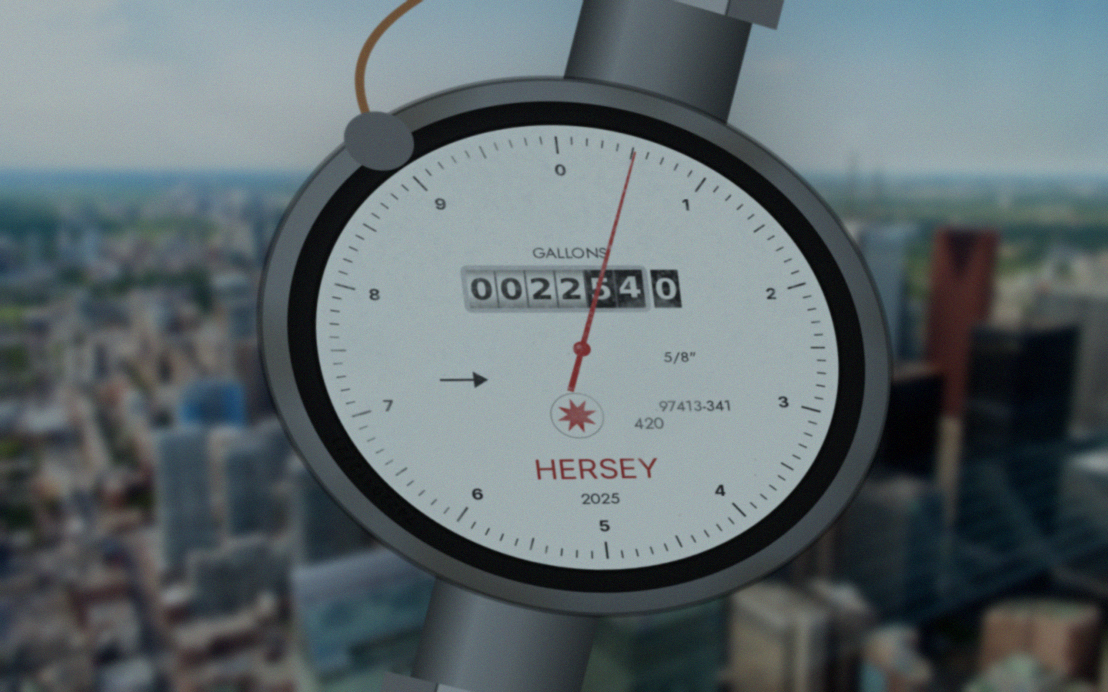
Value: value=22540.5 unit=gal
